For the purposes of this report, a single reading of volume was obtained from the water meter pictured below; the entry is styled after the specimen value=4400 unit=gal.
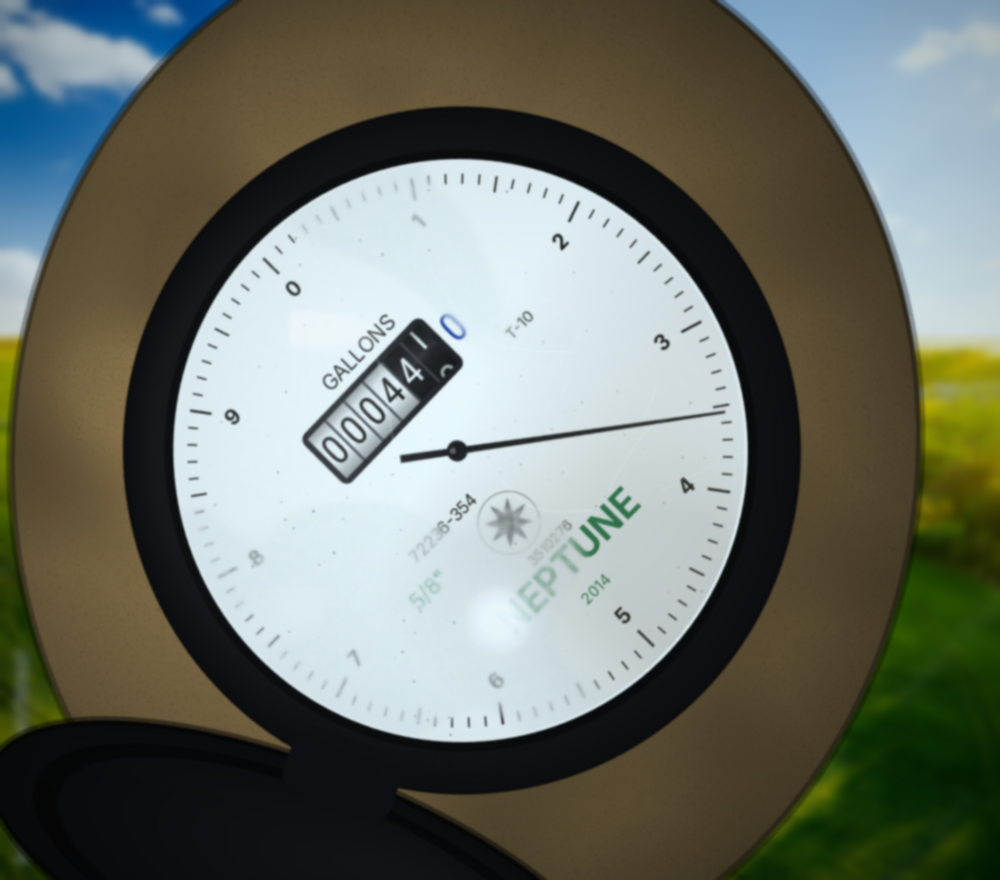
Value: value=4413.5 unit=gal
